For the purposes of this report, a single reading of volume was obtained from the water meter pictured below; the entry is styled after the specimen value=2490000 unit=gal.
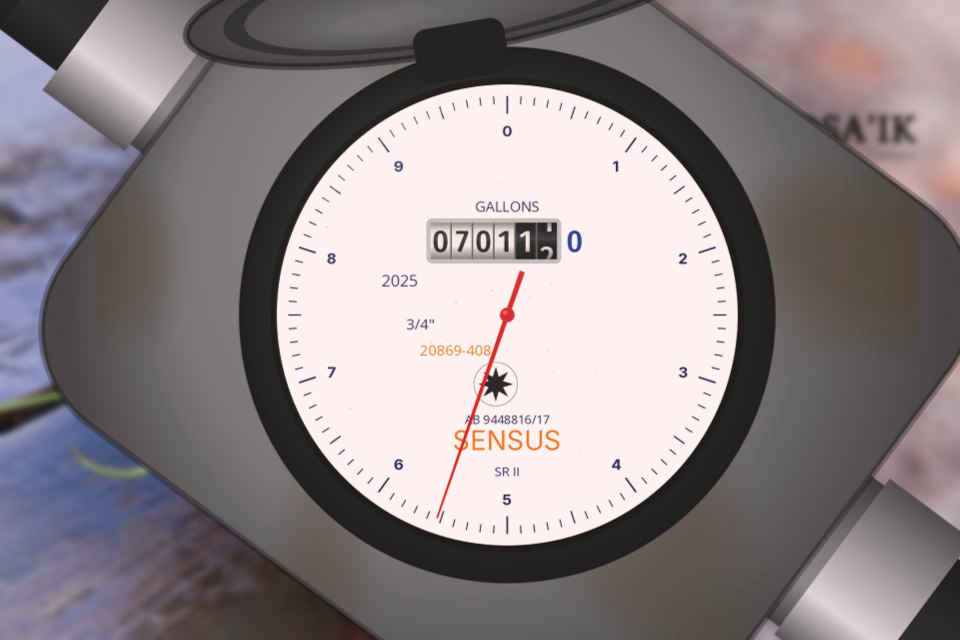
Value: value=701115.5 unit=gal
